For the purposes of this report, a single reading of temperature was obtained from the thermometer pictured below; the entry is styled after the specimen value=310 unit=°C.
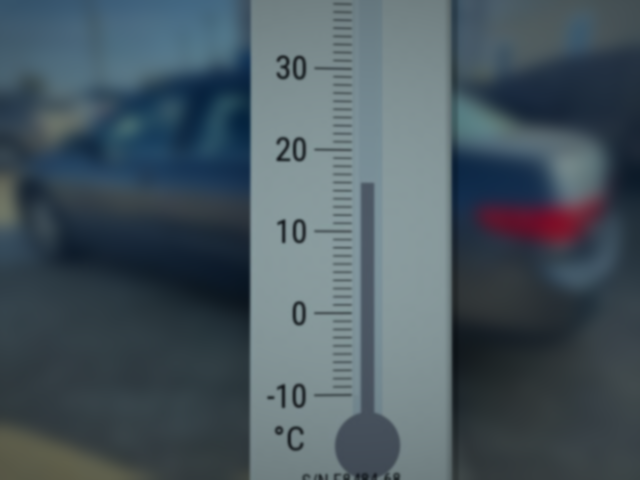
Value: value=16 unit=°C
